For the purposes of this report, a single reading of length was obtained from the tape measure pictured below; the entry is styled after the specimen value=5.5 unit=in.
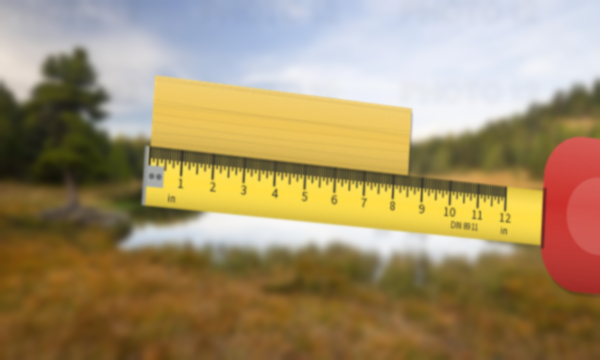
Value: value=8.5 unit=in
